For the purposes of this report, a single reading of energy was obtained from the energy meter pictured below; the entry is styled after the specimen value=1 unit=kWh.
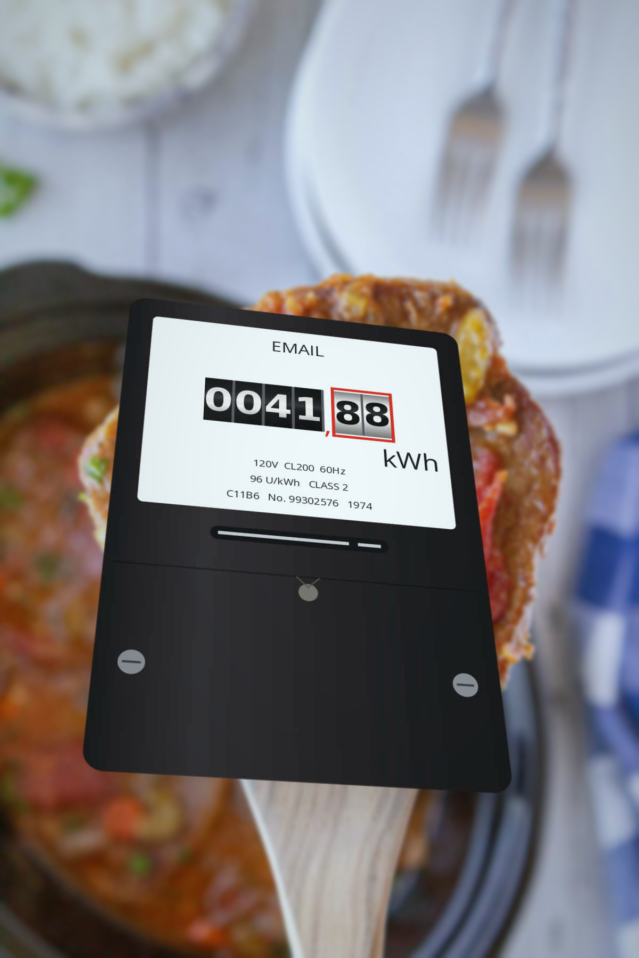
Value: value=41.88 unit=kWh
